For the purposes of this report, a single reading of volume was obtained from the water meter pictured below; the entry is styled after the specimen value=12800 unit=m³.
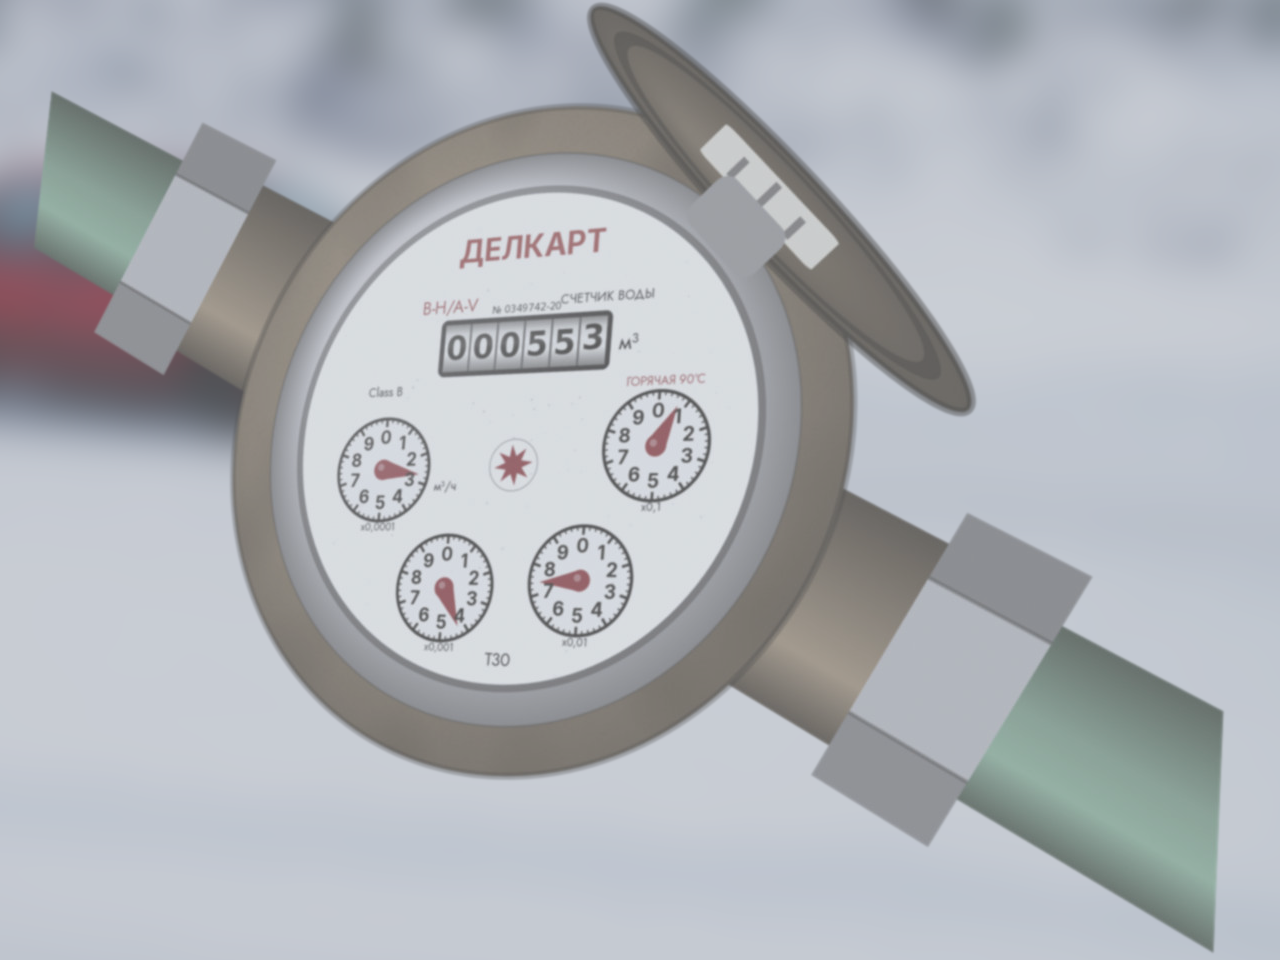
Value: value=553.0742 unit=m³
